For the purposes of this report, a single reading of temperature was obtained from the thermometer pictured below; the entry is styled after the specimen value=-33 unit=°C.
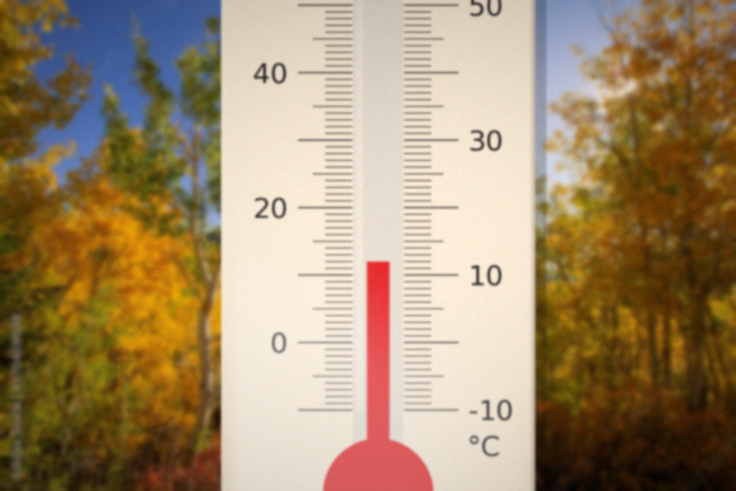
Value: value=12 unit=°C
